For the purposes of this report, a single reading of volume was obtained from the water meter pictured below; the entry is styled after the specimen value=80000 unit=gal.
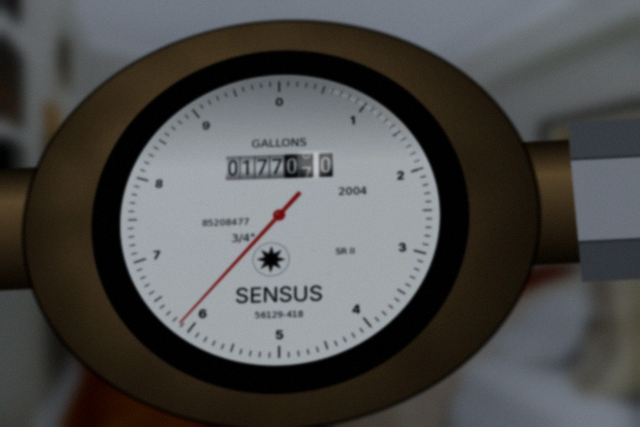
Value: value=177066.1 unit=gal
